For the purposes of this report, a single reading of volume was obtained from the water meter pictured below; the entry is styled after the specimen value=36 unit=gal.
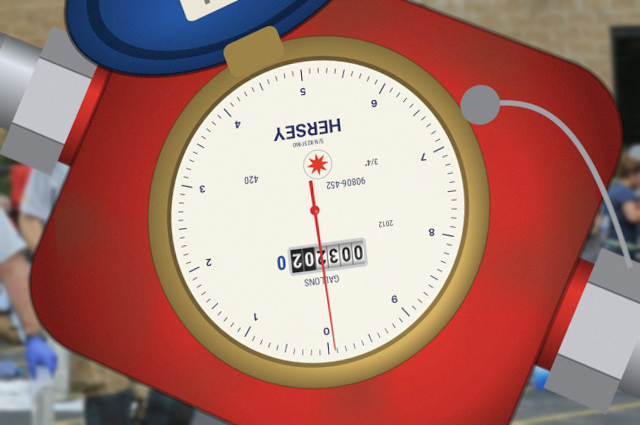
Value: value=32019.9 unit=gal
